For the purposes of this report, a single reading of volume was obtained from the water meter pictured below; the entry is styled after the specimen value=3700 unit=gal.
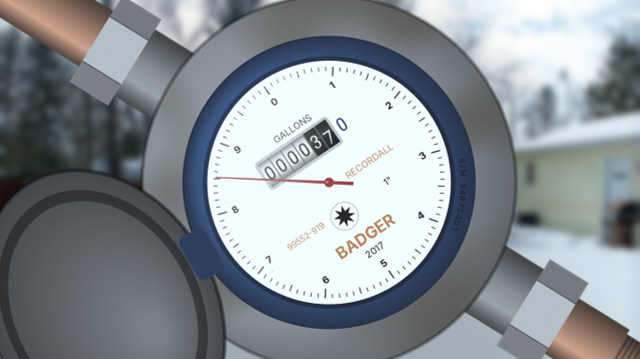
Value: value=368.5 unit=gal
